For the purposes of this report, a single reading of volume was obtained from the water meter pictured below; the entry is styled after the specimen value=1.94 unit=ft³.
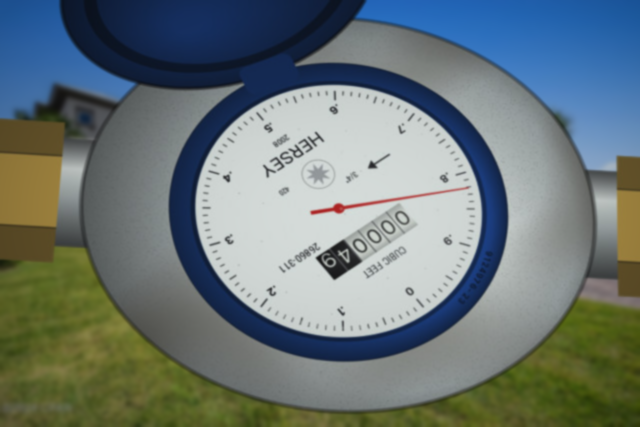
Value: value=48.82 unit=ft³
